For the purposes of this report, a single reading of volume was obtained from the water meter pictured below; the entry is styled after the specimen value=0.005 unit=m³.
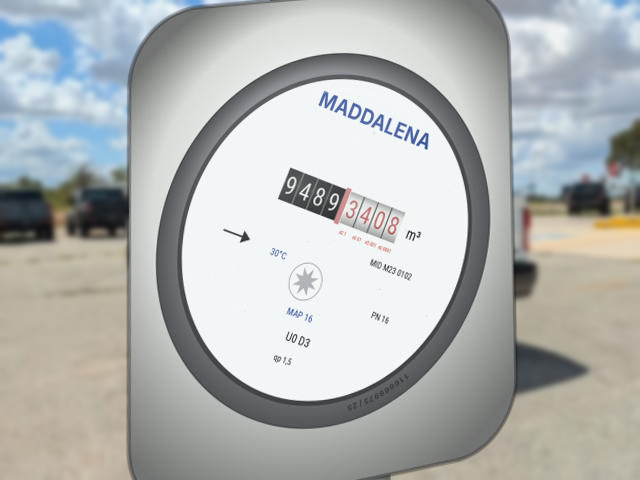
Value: value=9489.3408 unit=m³
